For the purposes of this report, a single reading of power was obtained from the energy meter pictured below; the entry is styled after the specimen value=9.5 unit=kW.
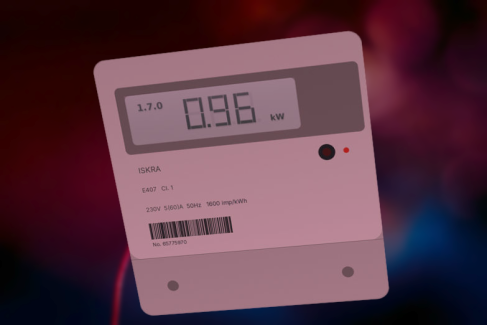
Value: value=0.96 unit=kW
